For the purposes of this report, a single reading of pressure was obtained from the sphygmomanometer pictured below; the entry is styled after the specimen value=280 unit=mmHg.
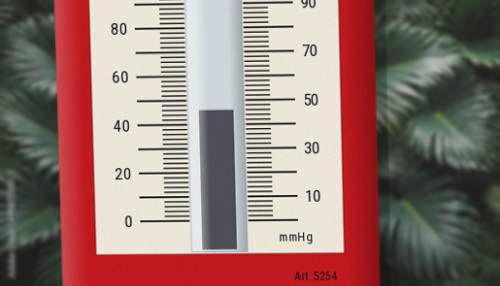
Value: value=46 unit=mmHg
